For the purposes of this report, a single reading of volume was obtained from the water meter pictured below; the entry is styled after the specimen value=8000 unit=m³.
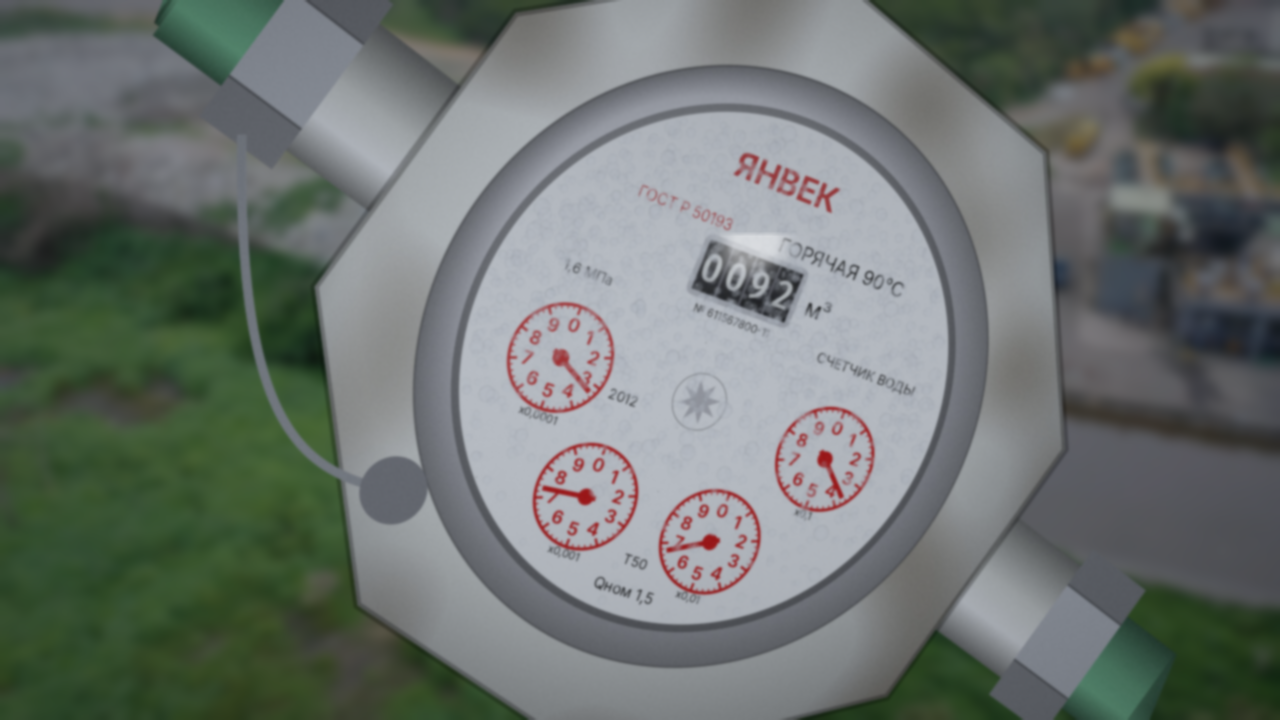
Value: value=92.3673 unit=m³
